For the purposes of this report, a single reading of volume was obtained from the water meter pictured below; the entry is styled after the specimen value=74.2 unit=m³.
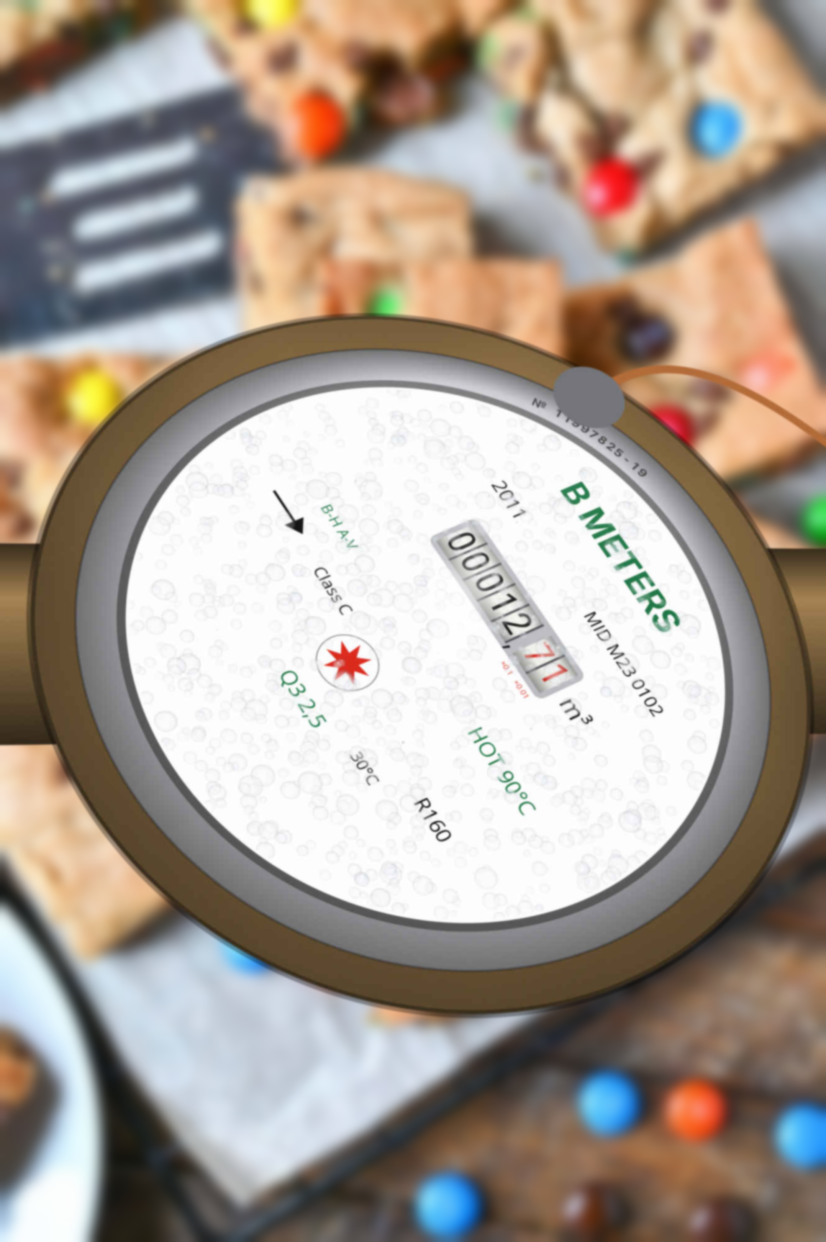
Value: value=12.71 unit=m³
